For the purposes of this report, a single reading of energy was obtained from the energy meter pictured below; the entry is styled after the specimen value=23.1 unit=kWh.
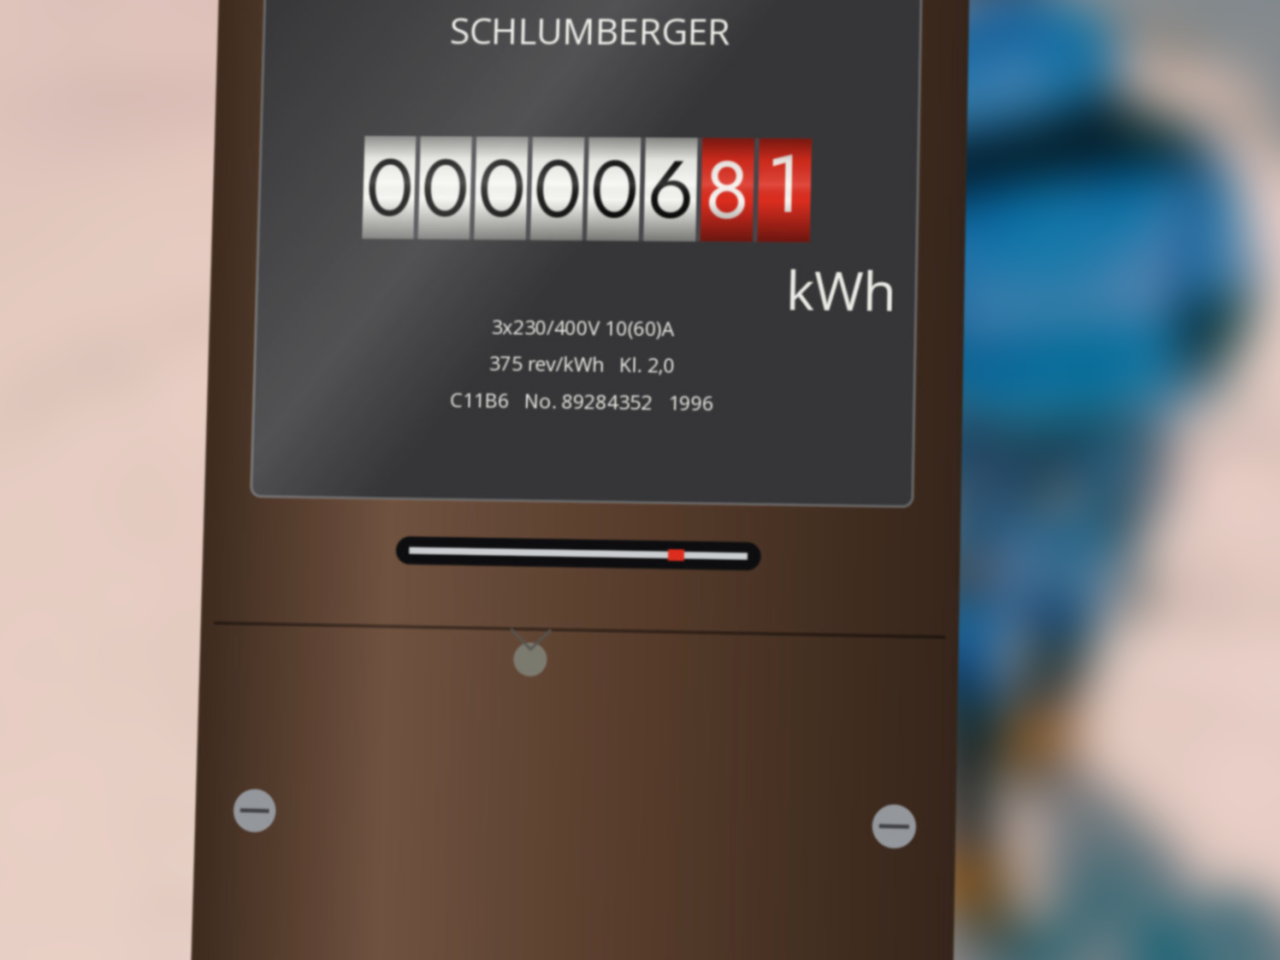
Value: value=6.81 unit=kWh
